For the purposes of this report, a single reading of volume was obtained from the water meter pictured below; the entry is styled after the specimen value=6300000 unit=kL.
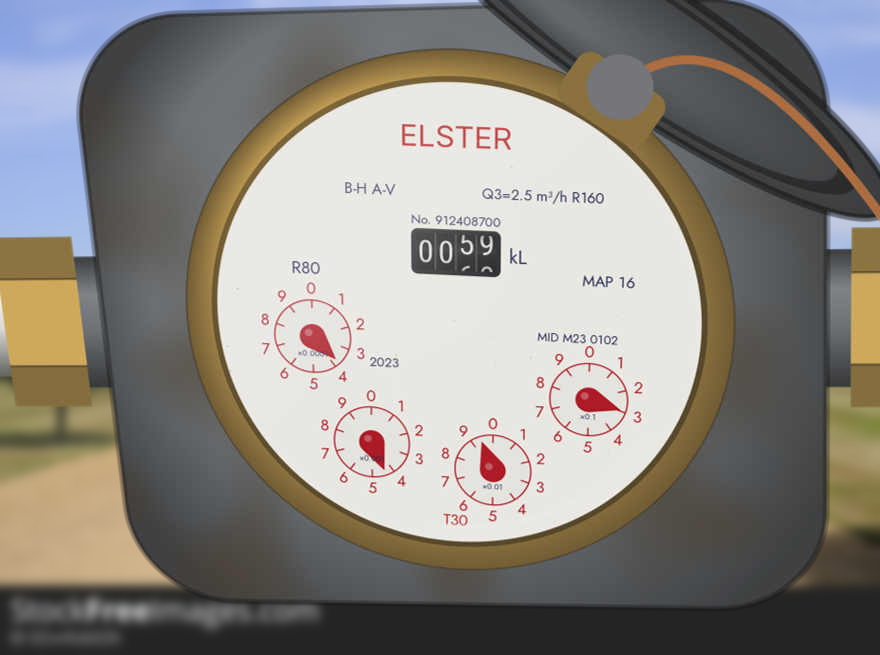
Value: value=59.2943 unit=kL
